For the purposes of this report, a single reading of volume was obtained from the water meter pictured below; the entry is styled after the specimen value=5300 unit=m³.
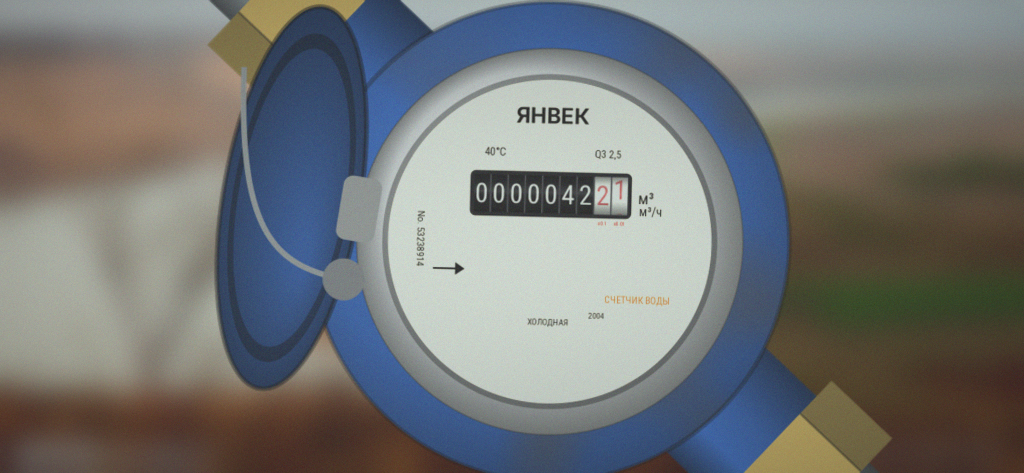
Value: value=42.21 unit=m³
